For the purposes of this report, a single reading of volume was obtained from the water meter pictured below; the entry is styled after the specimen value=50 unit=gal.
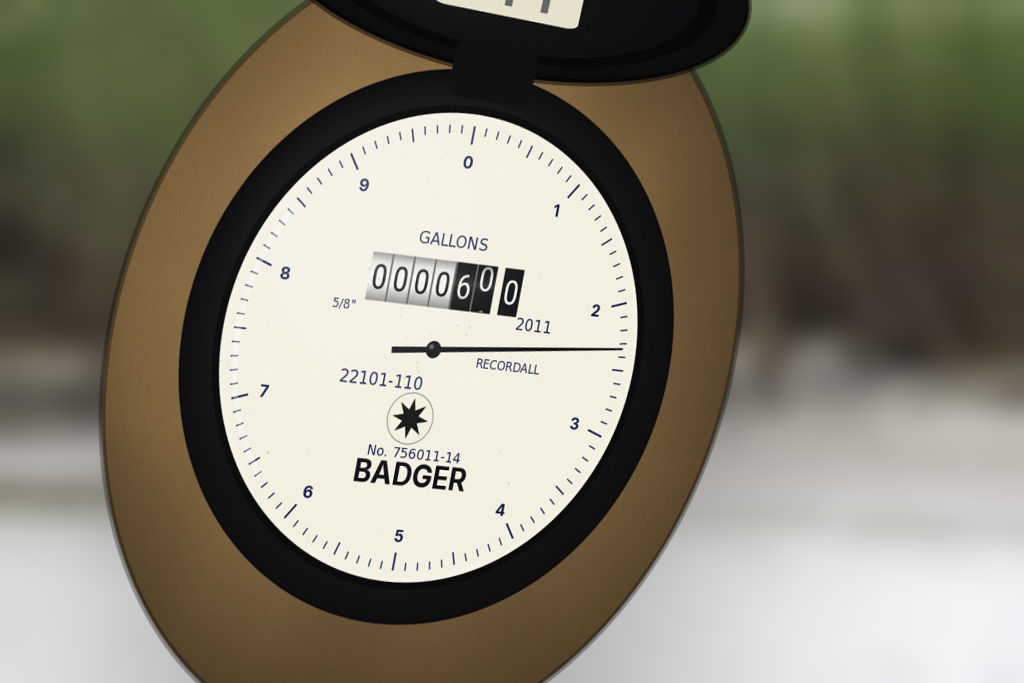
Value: value=602.3 unit=gal
